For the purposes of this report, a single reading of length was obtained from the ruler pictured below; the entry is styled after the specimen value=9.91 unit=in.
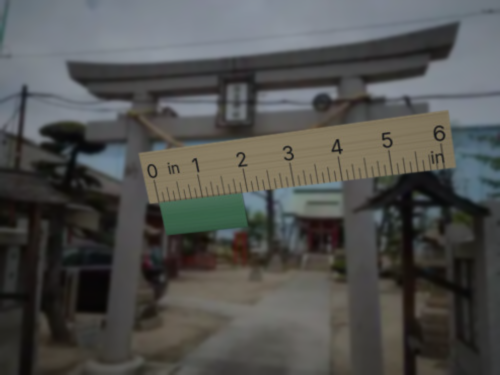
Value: value=1.875 unit=in
